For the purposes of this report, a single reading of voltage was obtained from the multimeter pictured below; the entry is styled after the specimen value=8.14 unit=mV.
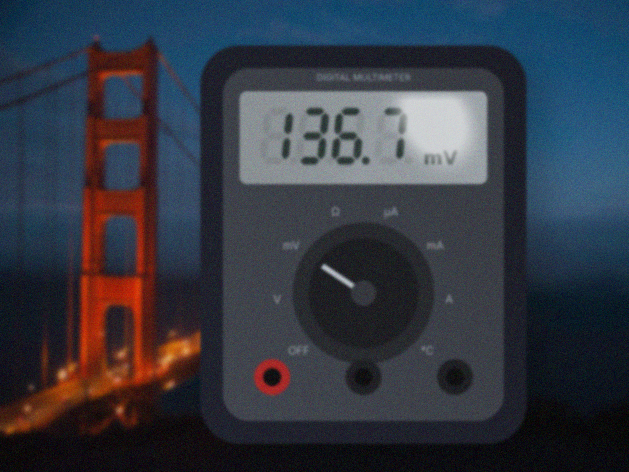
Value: value=136.7 unit=mV
